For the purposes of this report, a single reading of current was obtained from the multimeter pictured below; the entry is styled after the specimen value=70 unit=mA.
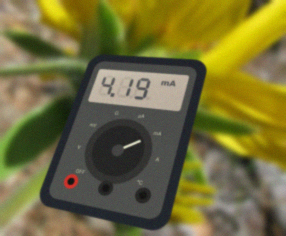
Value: value=4.19 unit=mA
